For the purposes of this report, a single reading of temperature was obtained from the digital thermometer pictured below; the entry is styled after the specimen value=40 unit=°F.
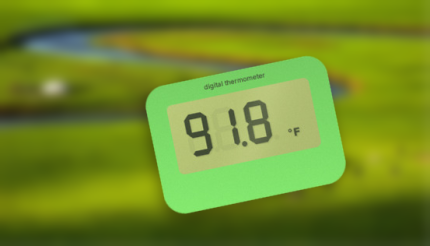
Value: value=91.8 unit=°F
